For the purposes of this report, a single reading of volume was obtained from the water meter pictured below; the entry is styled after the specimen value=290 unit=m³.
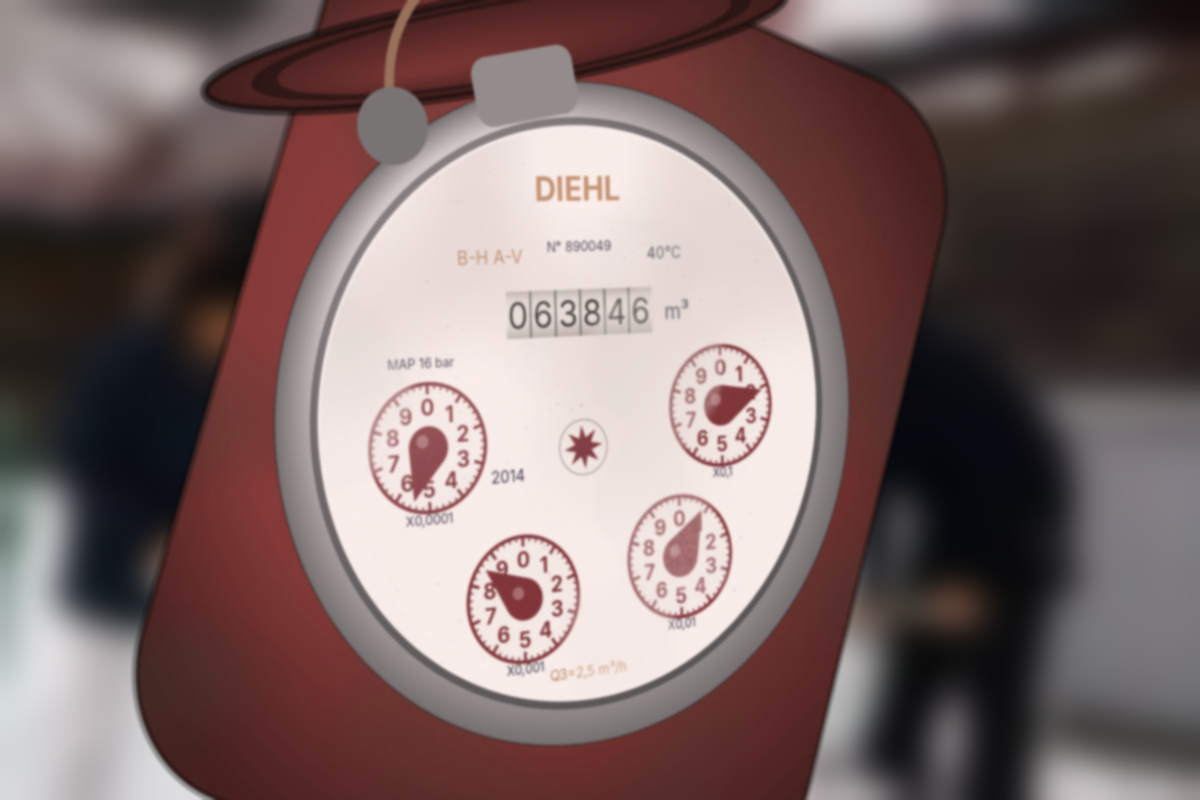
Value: value=63846.2085 unit=m³
